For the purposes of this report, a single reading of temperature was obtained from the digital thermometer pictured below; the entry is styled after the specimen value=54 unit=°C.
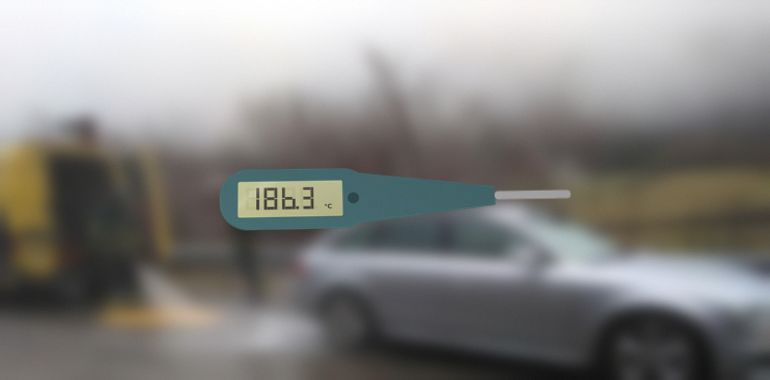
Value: value=186.3 unit=°C
